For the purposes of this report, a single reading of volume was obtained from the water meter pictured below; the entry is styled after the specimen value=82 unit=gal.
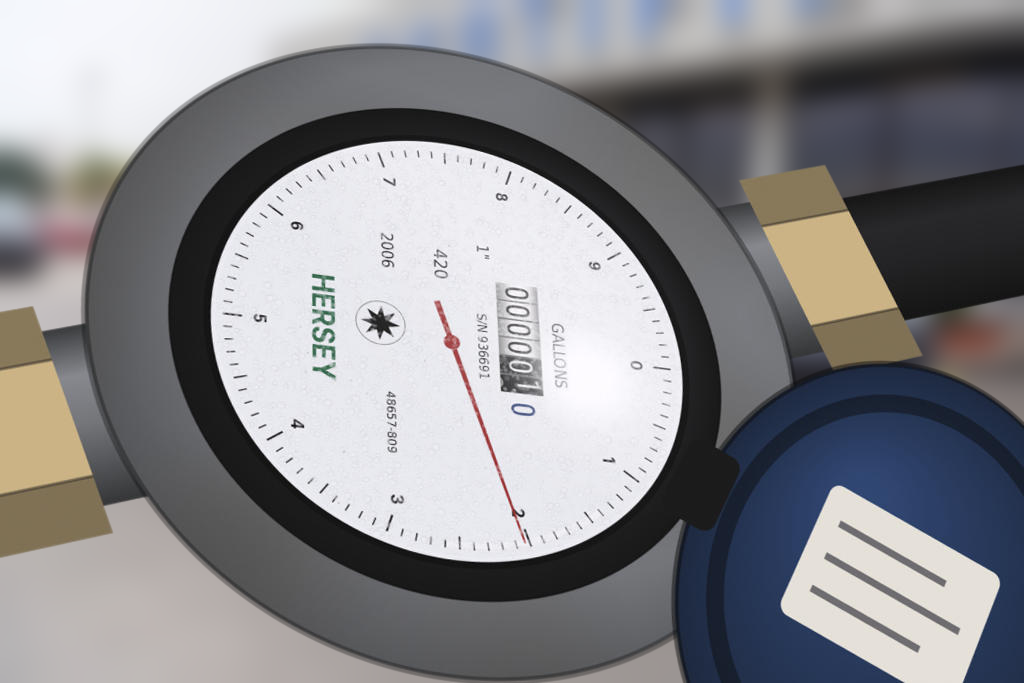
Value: value=12.0 unit=gal
